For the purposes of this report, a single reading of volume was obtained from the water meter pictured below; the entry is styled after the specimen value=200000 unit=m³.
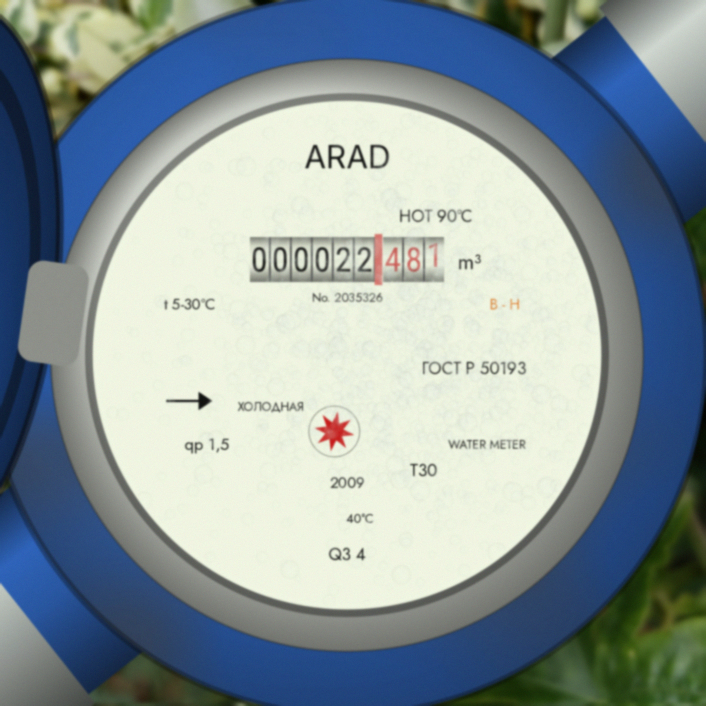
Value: value=22.481 unit=m³
